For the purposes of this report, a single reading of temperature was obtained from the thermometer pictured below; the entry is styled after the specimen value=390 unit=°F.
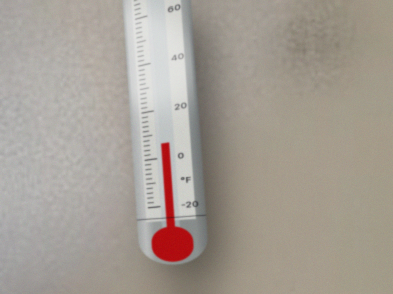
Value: value=6 unit=°F
